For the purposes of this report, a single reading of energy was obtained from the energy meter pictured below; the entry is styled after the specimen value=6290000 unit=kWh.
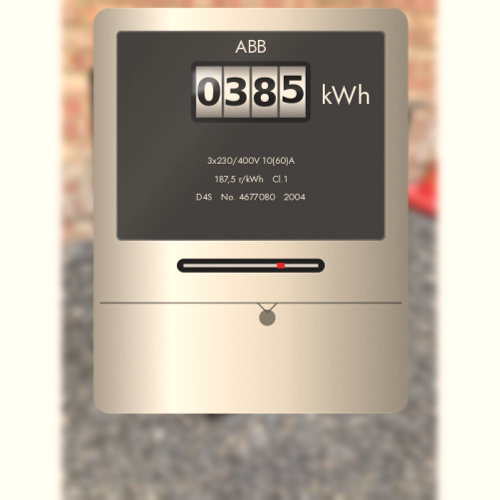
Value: value=385 unit=kWh
